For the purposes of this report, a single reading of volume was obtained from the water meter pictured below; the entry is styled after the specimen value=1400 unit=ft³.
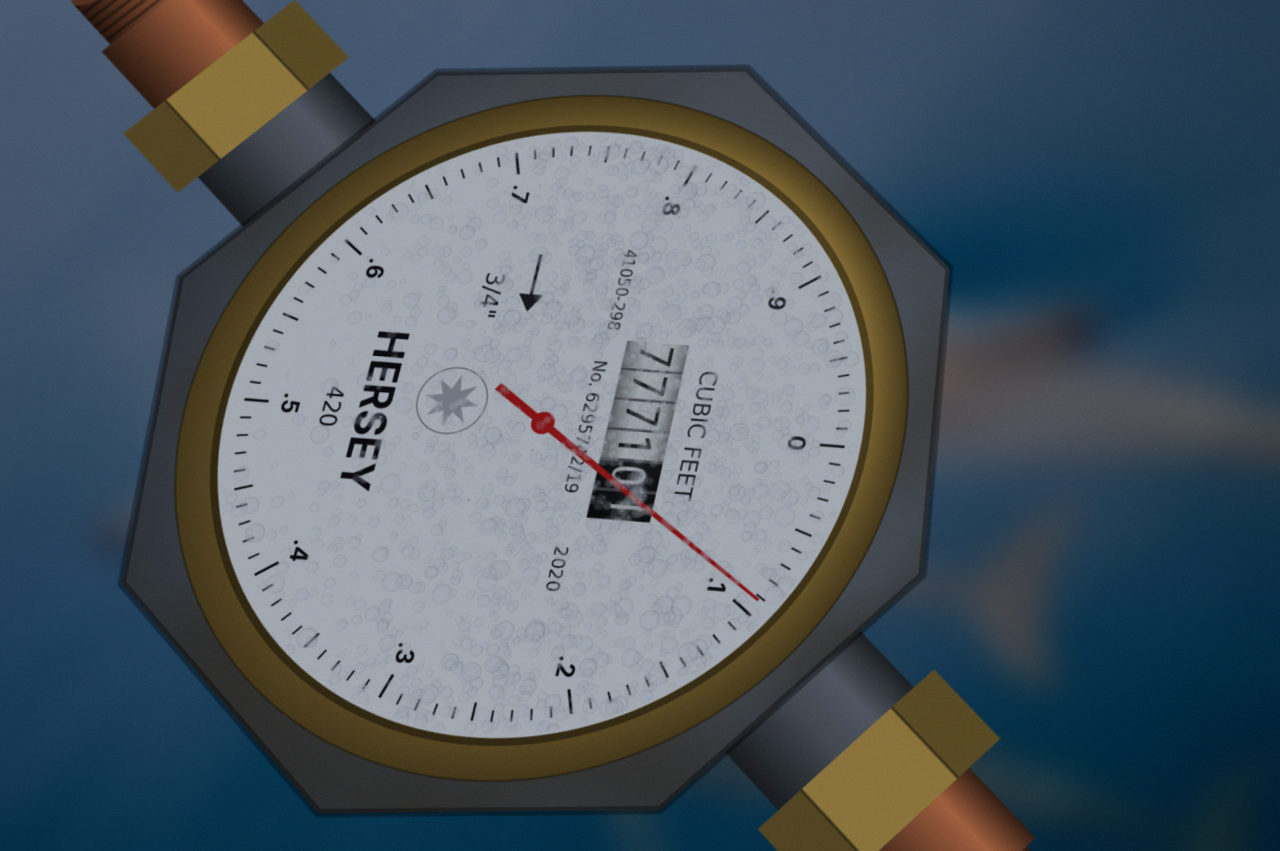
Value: value=777101.09 unit=ft³
